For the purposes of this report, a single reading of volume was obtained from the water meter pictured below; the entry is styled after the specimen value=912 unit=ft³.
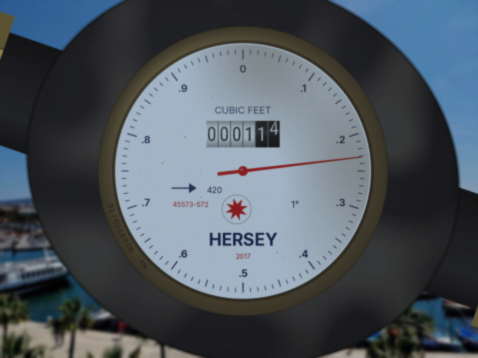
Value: value=114.23 unit=ft³
